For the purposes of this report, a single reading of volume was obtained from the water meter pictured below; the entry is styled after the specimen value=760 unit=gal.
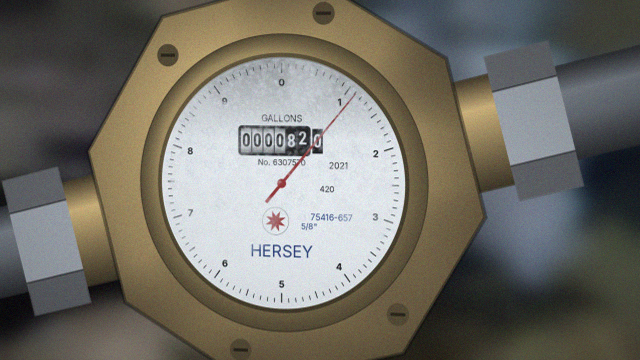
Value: value=821.1 unit=gal
